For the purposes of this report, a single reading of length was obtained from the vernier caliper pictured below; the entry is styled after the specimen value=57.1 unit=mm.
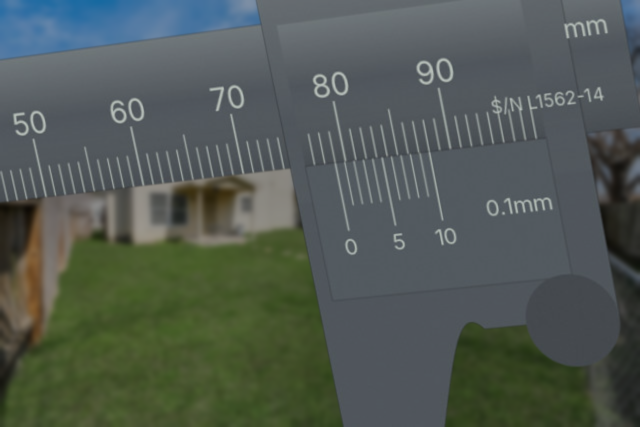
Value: value=79.0 unit=mm
